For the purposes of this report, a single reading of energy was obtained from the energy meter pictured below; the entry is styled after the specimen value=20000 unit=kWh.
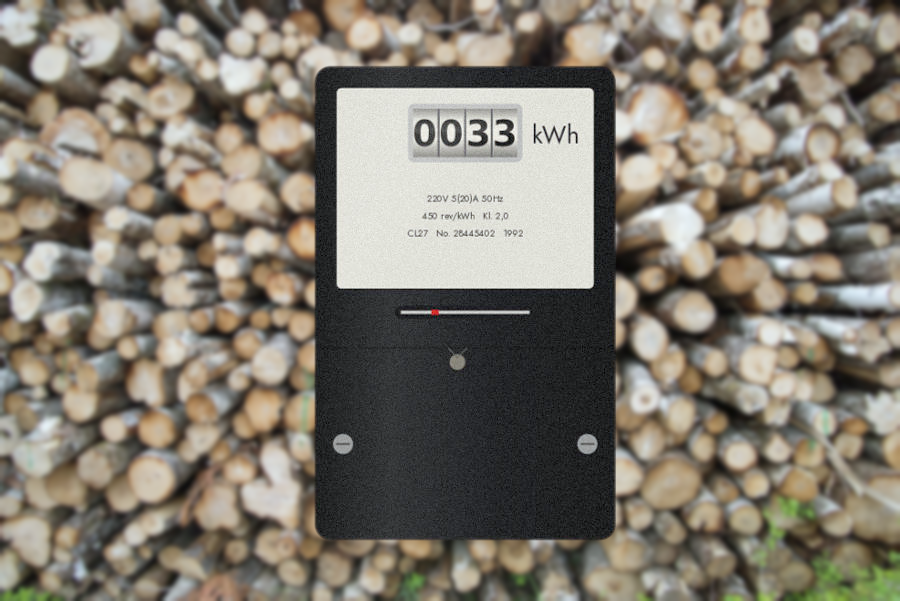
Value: value=33 unit=kWh
